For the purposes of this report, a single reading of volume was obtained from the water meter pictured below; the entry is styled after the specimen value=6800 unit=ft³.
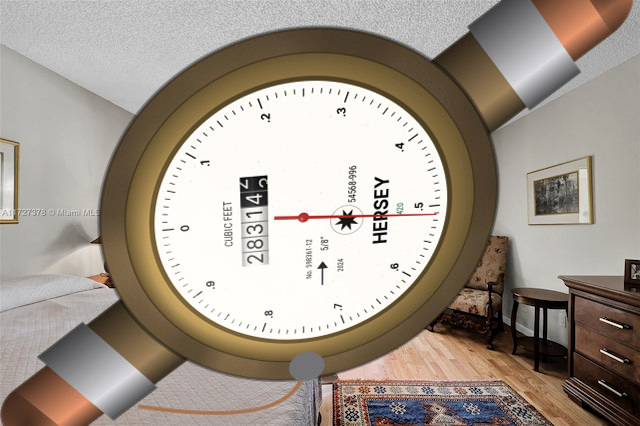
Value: value=283142.51 unit=ft³
